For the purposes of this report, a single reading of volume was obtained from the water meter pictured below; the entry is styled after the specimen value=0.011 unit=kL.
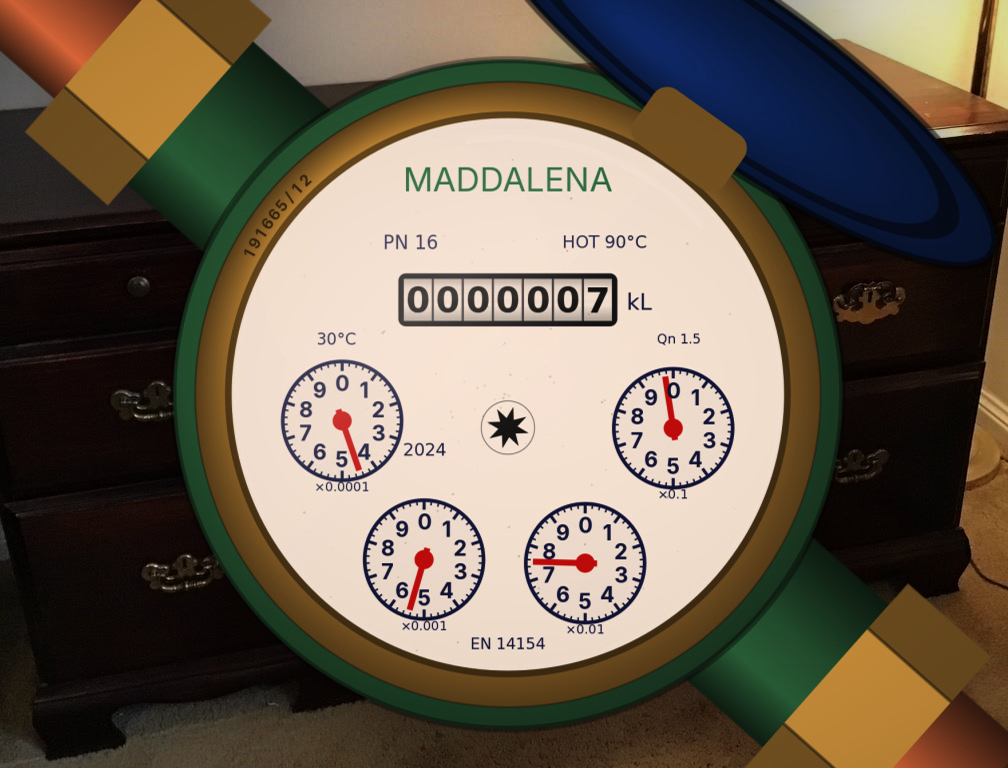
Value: value=6.9754 unit=kL
